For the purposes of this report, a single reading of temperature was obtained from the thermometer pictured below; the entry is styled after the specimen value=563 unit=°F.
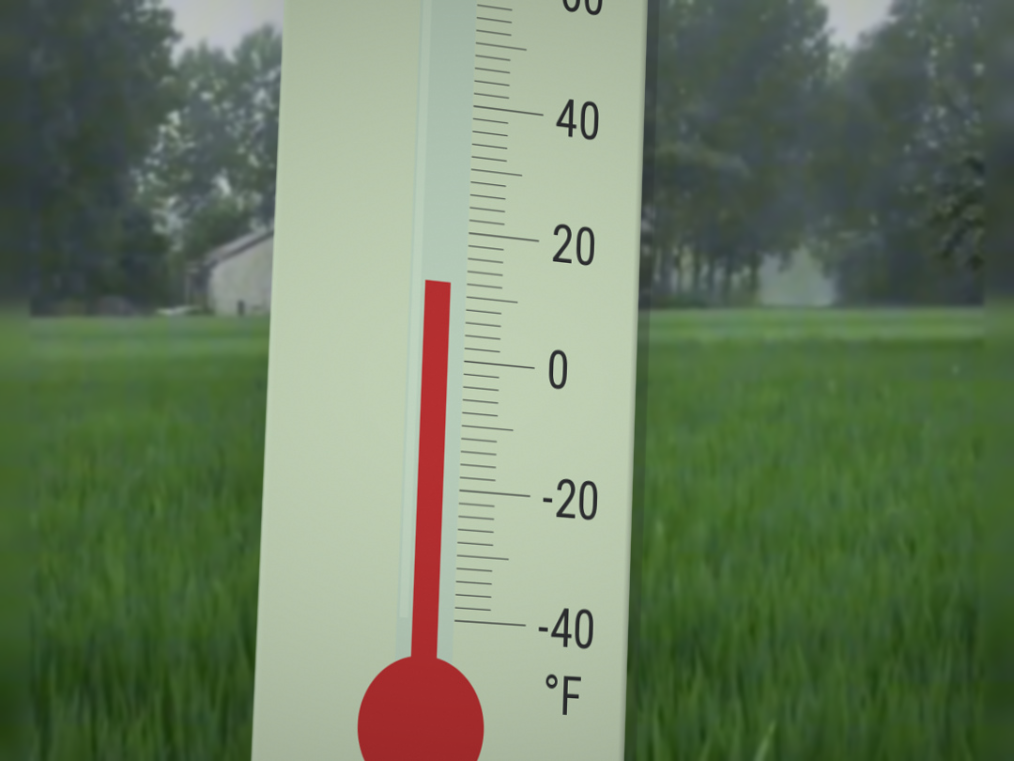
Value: value=12 unit=°F
